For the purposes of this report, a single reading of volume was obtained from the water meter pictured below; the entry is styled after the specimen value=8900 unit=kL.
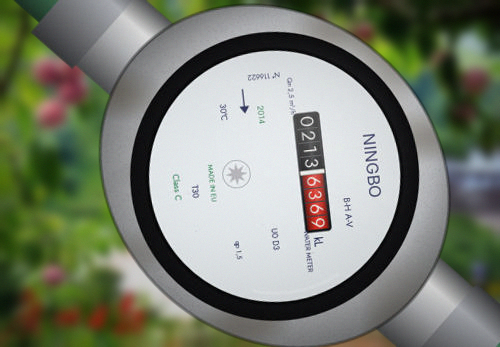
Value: value=213.6369 unit=kL
